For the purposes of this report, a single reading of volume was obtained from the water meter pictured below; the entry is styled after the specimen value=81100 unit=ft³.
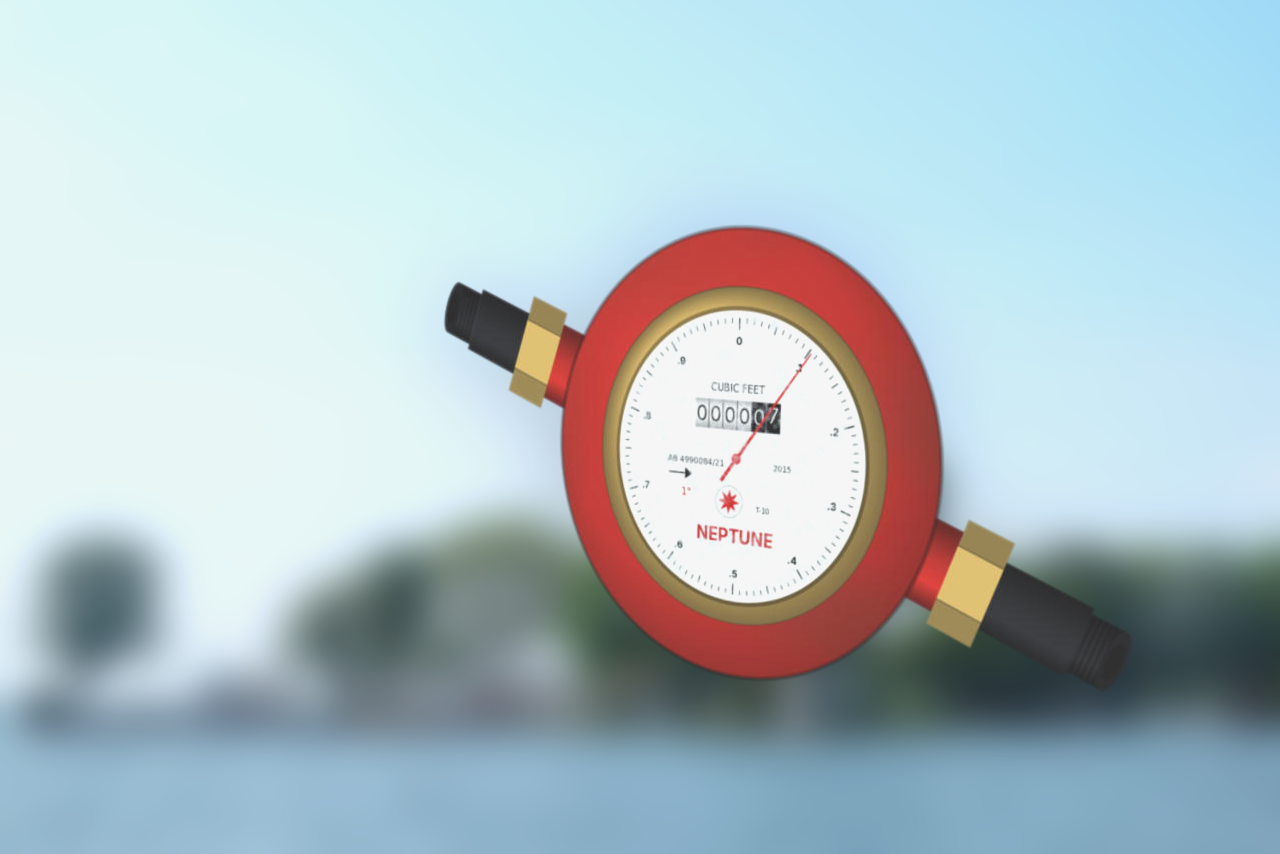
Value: value=7.10 unit=ft³
